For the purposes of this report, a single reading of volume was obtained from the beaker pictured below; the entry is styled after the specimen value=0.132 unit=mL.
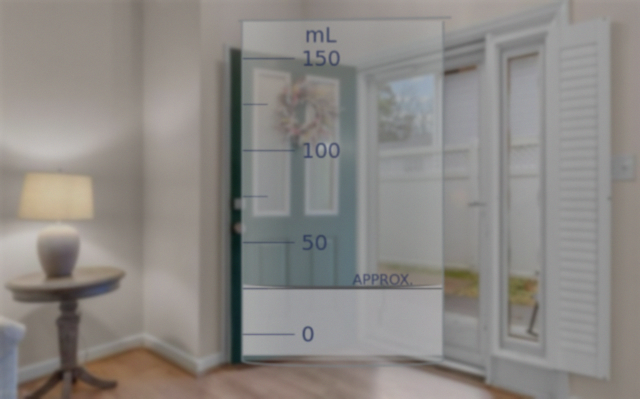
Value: value=25 unit=mL
